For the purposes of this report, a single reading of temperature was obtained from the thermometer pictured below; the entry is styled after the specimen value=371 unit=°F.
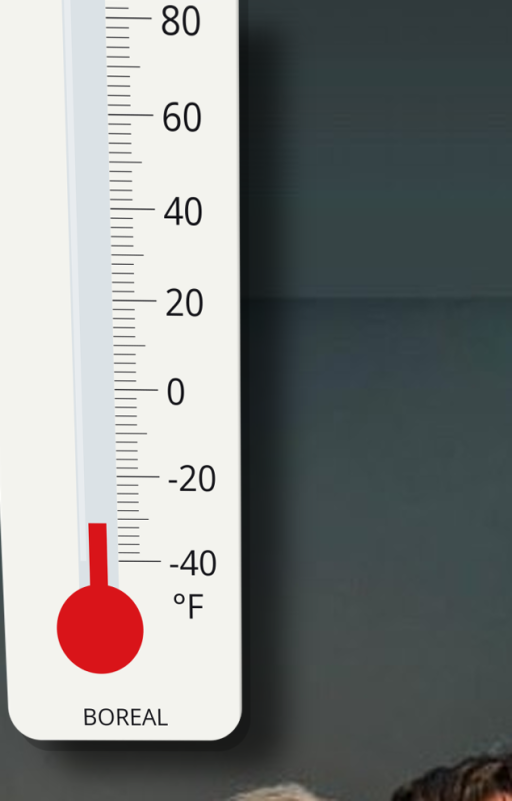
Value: value=-31 unit=°F
